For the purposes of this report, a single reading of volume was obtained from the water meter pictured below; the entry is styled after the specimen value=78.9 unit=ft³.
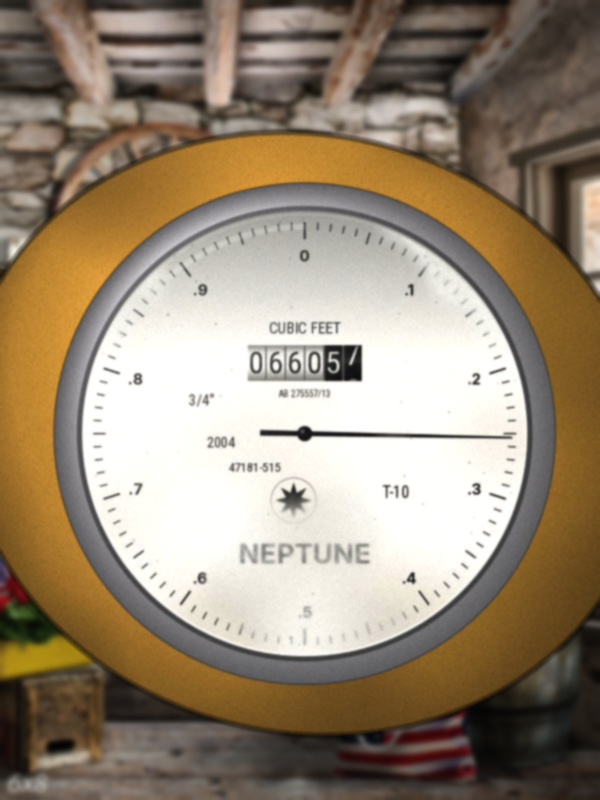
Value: value=66057.25 unit=ft³
